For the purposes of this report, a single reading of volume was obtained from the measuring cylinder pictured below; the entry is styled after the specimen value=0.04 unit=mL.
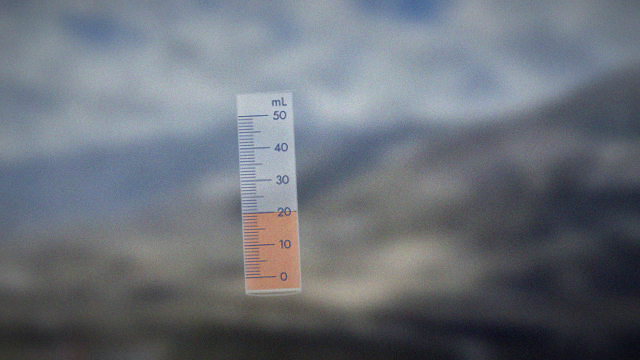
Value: value=20 unit=mL
